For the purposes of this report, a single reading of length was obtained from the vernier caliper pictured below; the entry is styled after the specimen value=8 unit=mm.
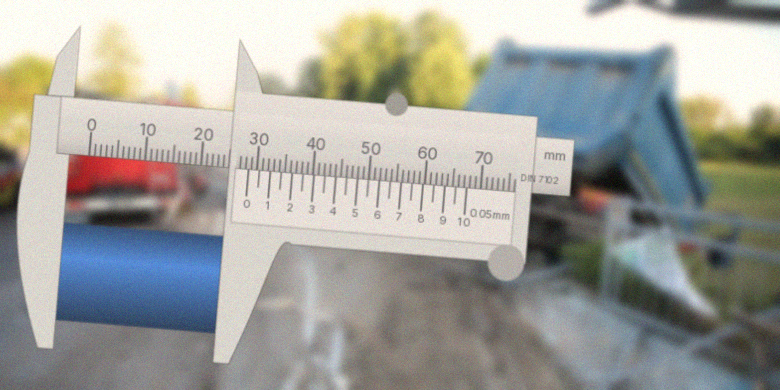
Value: value=28.5 unit=mm
